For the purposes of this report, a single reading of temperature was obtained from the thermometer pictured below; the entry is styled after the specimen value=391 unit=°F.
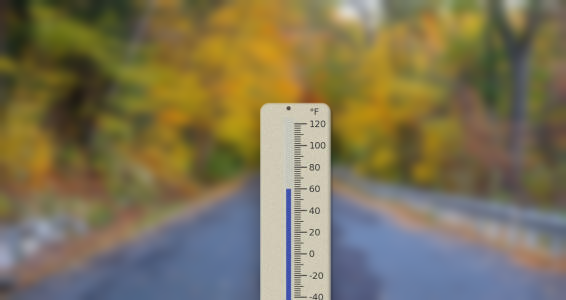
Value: value=60 unit=°F
